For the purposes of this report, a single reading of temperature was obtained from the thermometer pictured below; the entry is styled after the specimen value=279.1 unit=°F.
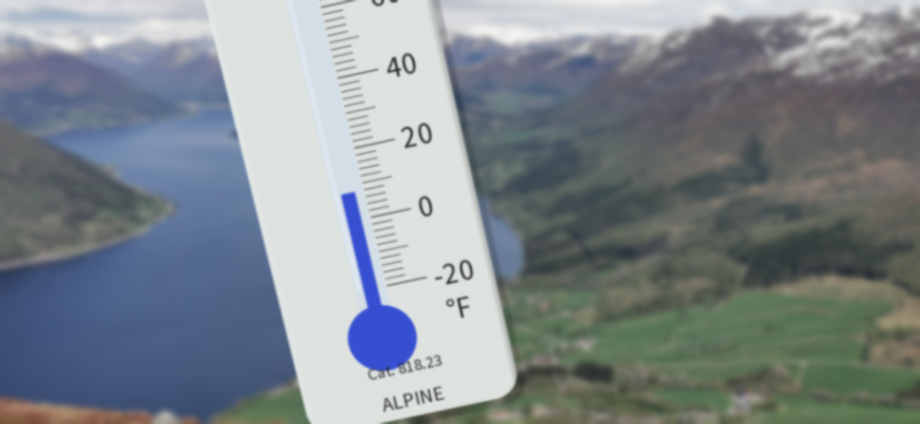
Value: value=8 unit=°F
